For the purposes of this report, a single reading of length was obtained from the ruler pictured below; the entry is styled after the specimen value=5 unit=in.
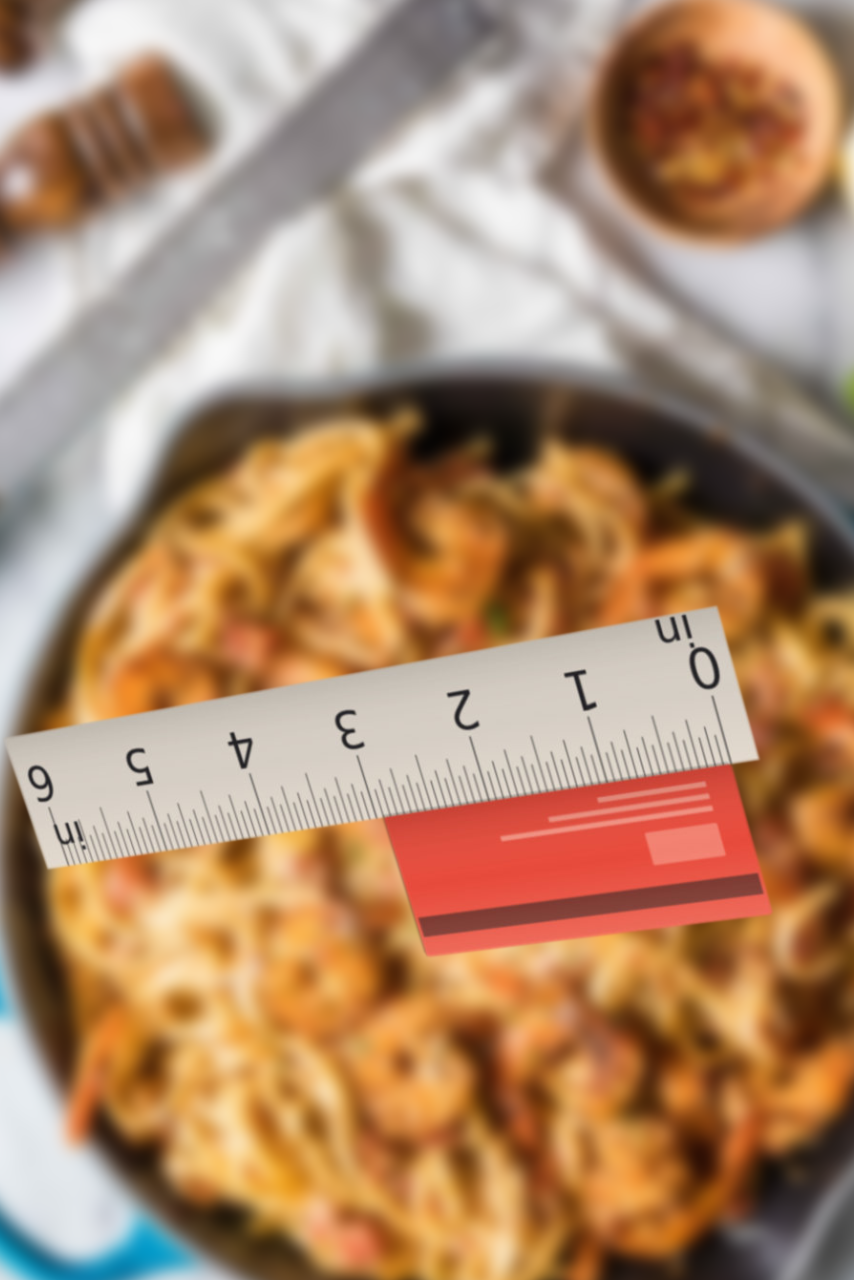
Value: value=2.9375 unit=in
